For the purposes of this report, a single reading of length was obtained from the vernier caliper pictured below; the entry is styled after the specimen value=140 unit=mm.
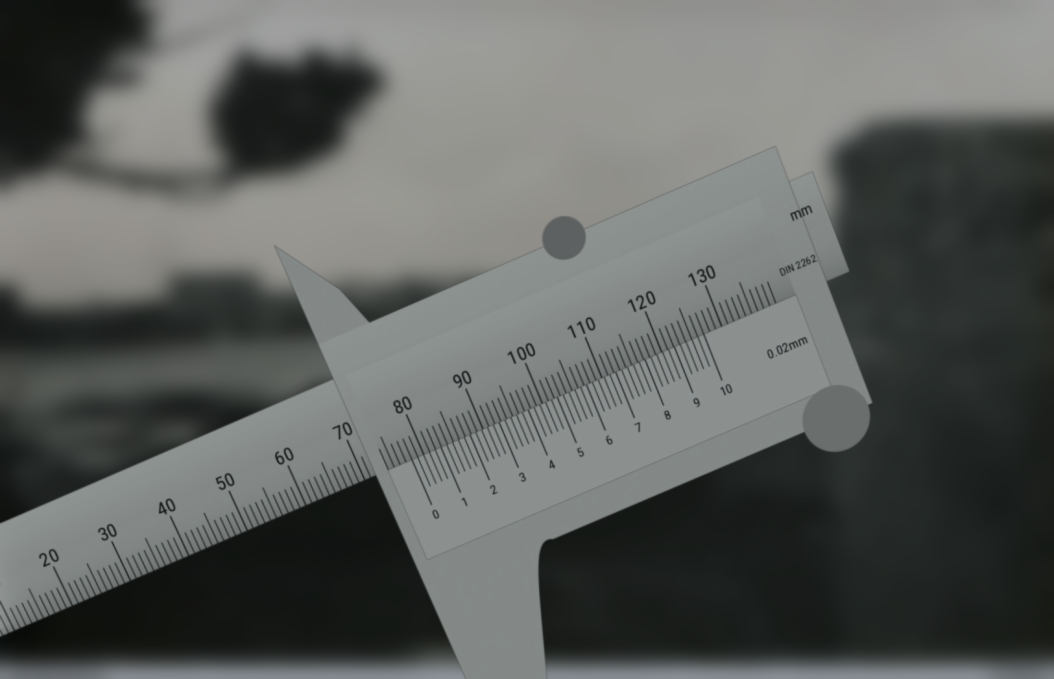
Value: value=78.0 unit=mm
